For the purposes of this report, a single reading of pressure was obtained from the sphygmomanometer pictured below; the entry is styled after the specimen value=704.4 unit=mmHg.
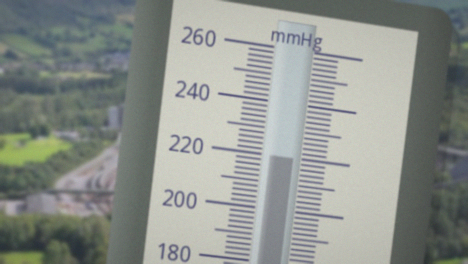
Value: value=220 unit=mmHg
